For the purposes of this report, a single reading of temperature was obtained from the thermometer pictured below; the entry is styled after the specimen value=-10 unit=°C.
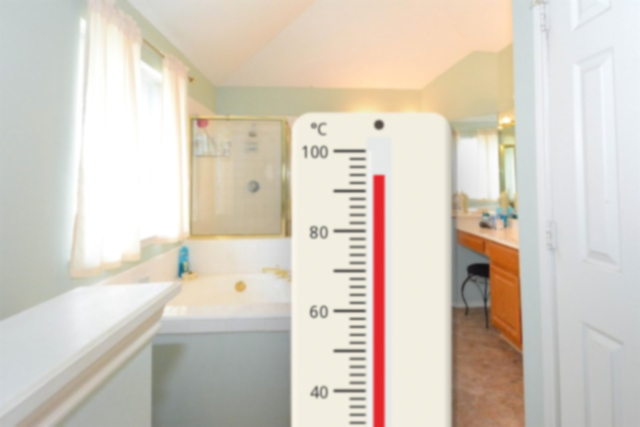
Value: value=94 unit=°C
